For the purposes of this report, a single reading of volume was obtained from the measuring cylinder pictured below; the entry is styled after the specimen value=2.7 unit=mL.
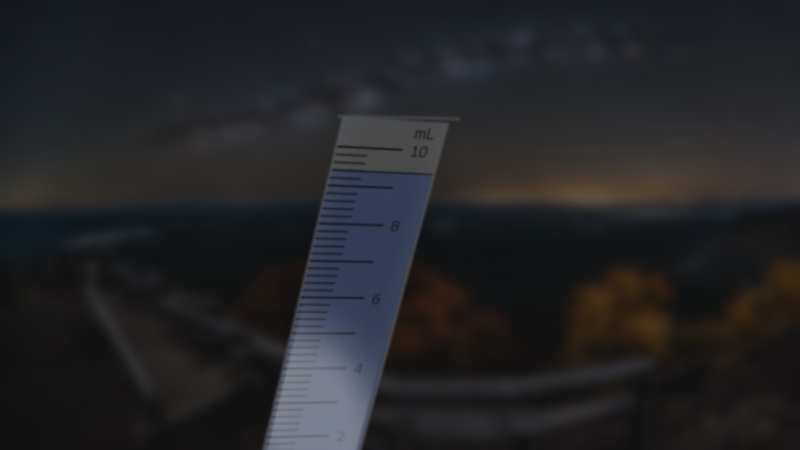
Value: value=9.4 unit=mL
